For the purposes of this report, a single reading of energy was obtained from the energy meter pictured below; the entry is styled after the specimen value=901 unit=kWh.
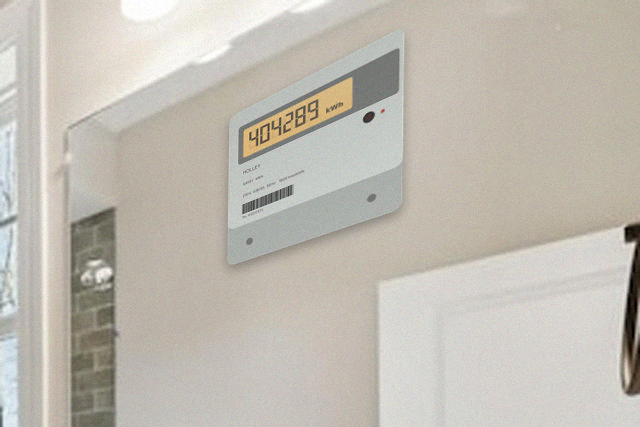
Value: value=404289 unit=kWh
